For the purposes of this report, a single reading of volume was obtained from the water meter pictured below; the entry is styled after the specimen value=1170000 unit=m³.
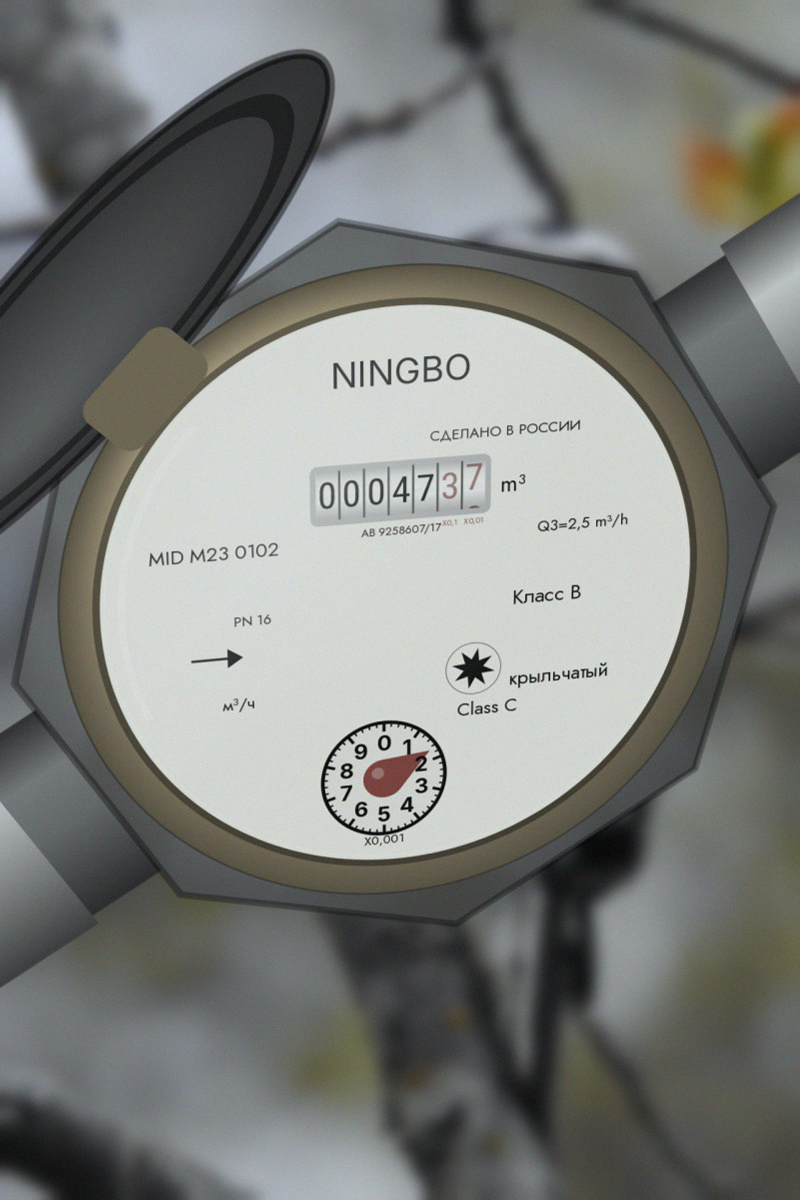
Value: value=47.371 unit=m³
